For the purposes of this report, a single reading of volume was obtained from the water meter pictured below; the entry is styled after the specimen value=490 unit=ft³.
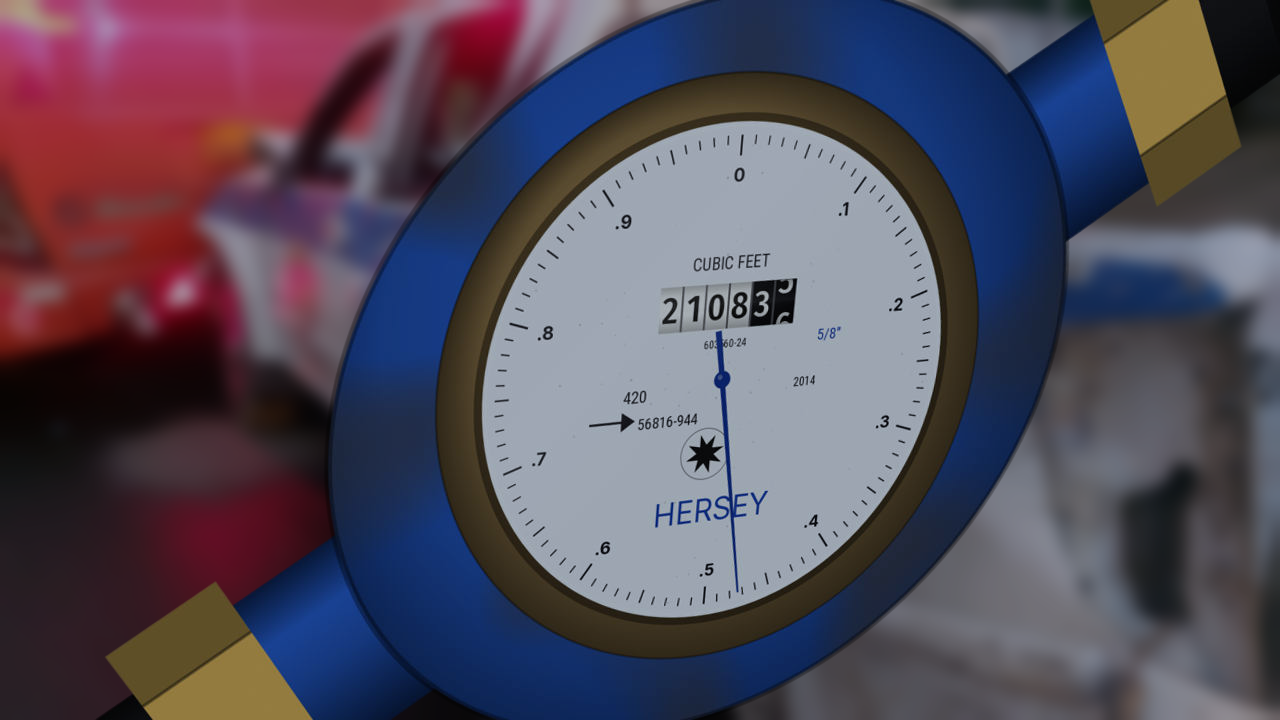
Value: value=210835.47 unit=ft³
